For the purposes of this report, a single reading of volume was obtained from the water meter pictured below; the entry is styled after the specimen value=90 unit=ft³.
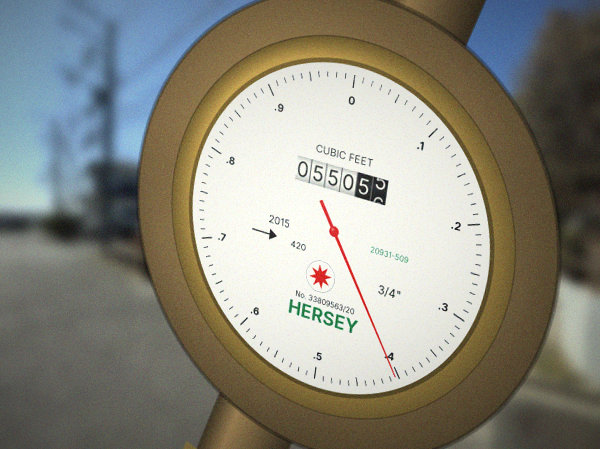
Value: value=55055.40 unit=ft³
